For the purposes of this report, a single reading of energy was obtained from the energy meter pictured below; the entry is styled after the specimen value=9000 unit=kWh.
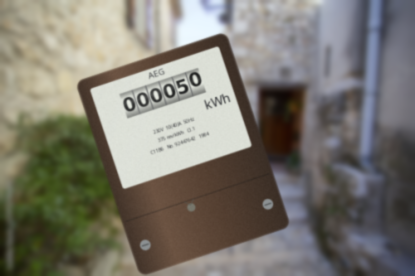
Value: value=50 unit=kWh
